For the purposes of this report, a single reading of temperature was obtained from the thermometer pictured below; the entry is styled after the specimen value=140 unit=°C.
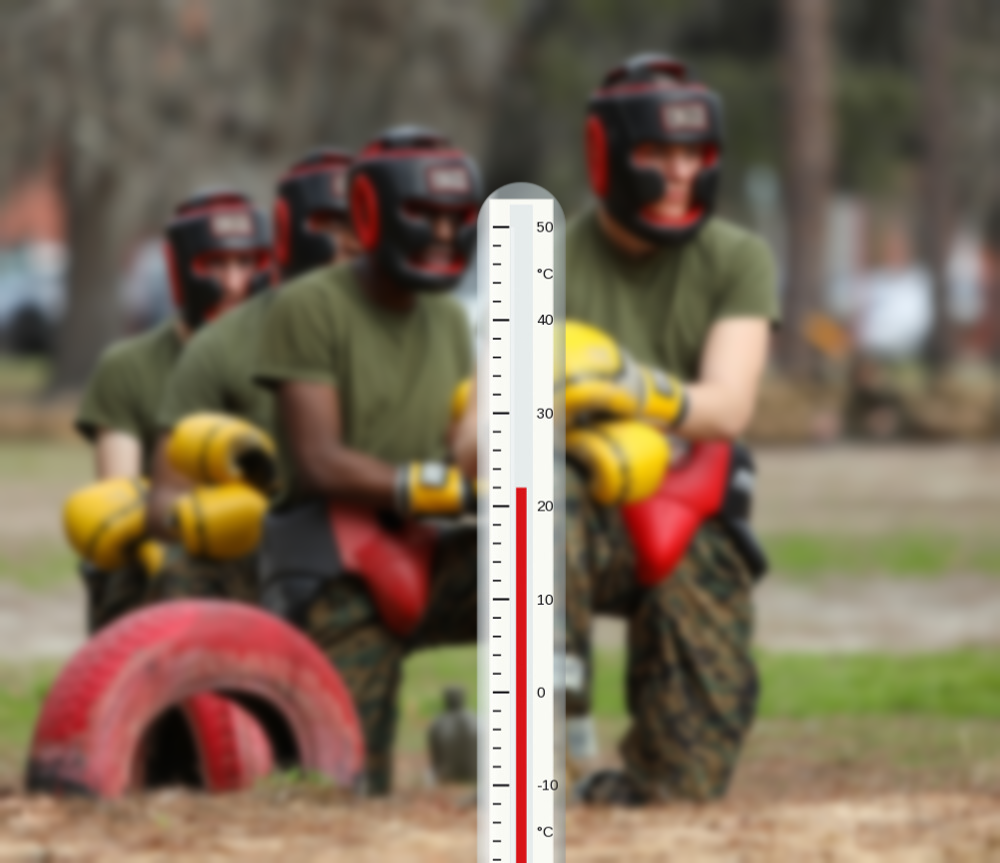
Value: value=22 unit=°C
